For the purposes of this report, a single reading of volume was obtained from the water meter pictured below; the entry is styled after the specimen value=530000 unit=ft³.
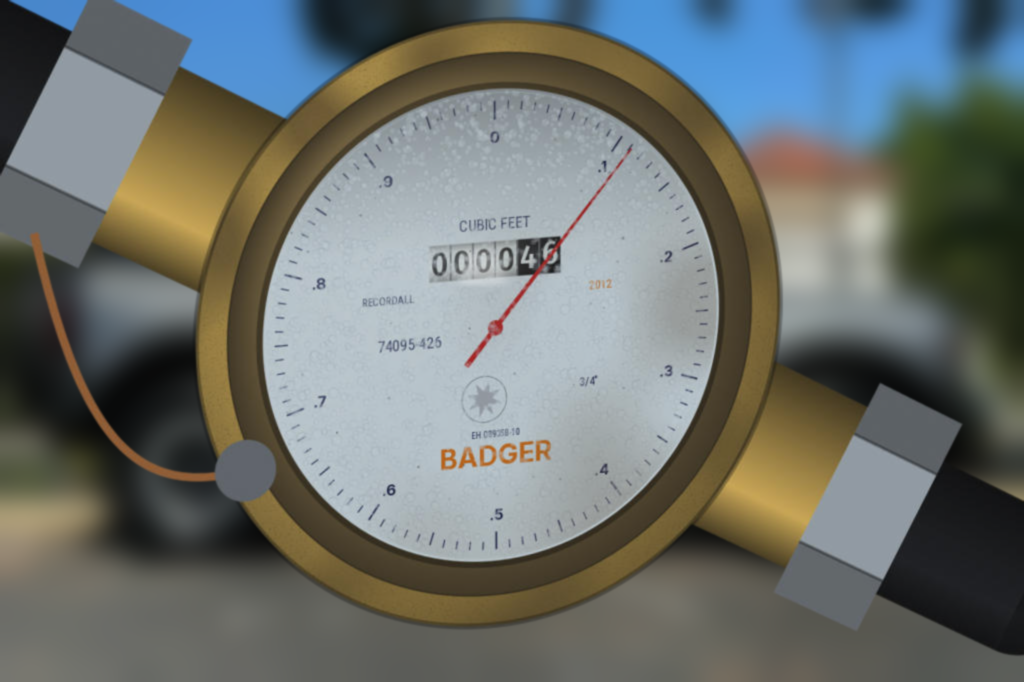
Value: value=46.11 unit=ft³
